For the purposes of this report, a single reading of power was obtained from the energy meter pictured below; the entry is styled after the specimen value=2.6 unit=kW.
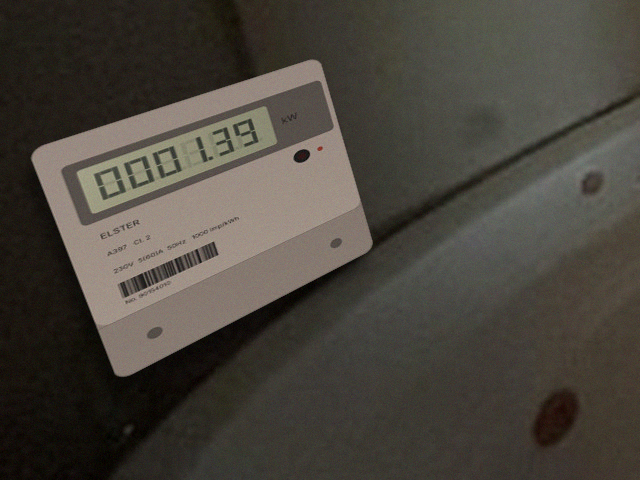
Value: value=1.39 unit=kW
